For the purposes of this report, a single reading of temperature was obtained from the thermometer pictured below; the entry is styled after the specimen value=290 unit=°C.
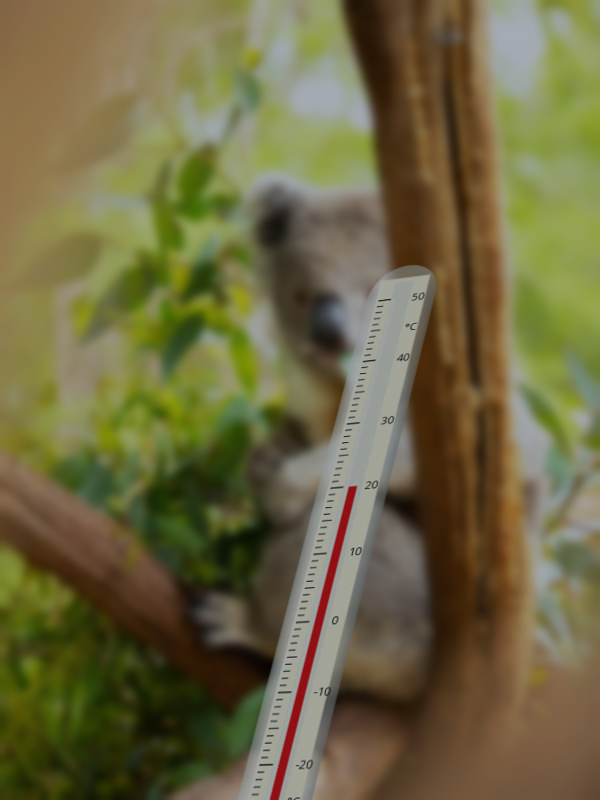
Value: value=20 unit=°C
